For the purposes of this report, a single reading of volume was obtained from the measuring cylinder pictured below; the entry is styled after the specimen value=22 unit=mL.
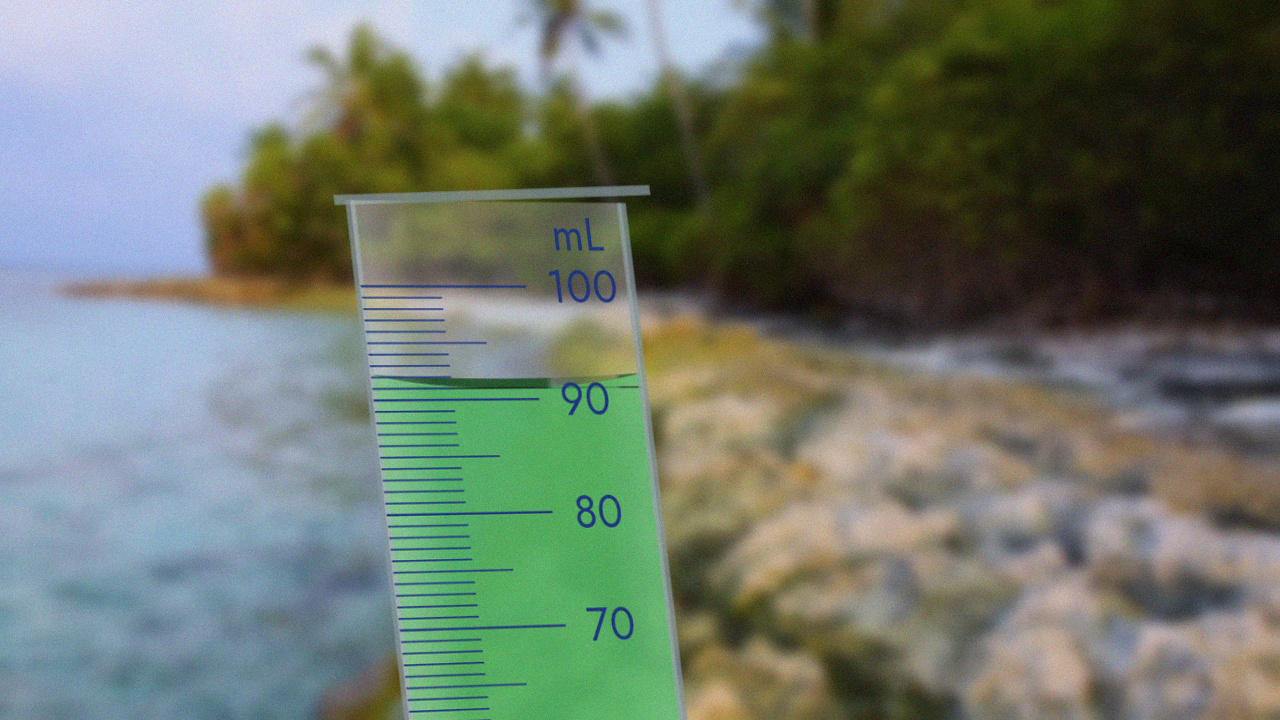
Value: value=91 unit=mL
